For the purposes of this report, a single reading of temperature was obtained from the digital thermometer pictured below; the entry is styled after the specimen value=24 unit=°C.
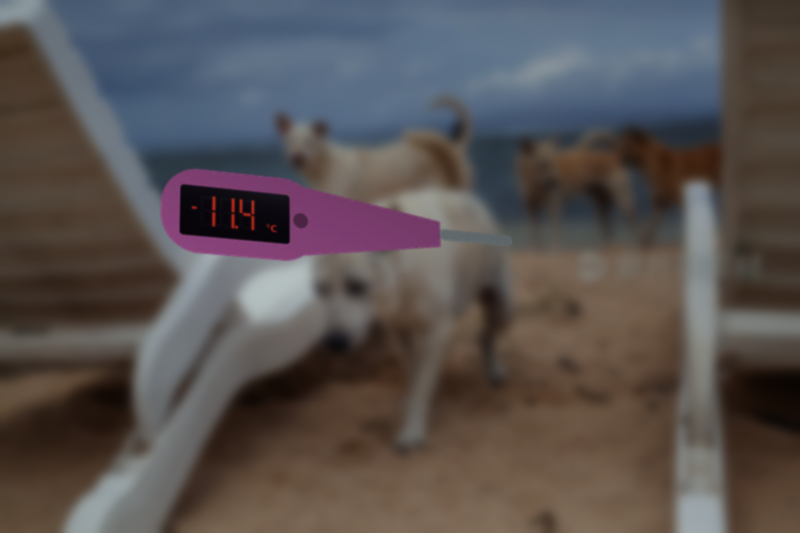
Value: value=-11.4 unit=°C
